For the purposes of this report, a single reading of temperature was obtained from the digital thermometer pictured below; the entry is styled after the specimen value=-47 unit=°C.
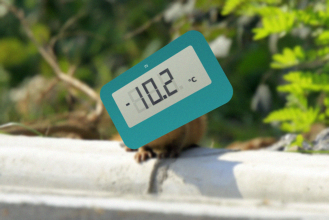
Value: value=-10.2 unit=°C
